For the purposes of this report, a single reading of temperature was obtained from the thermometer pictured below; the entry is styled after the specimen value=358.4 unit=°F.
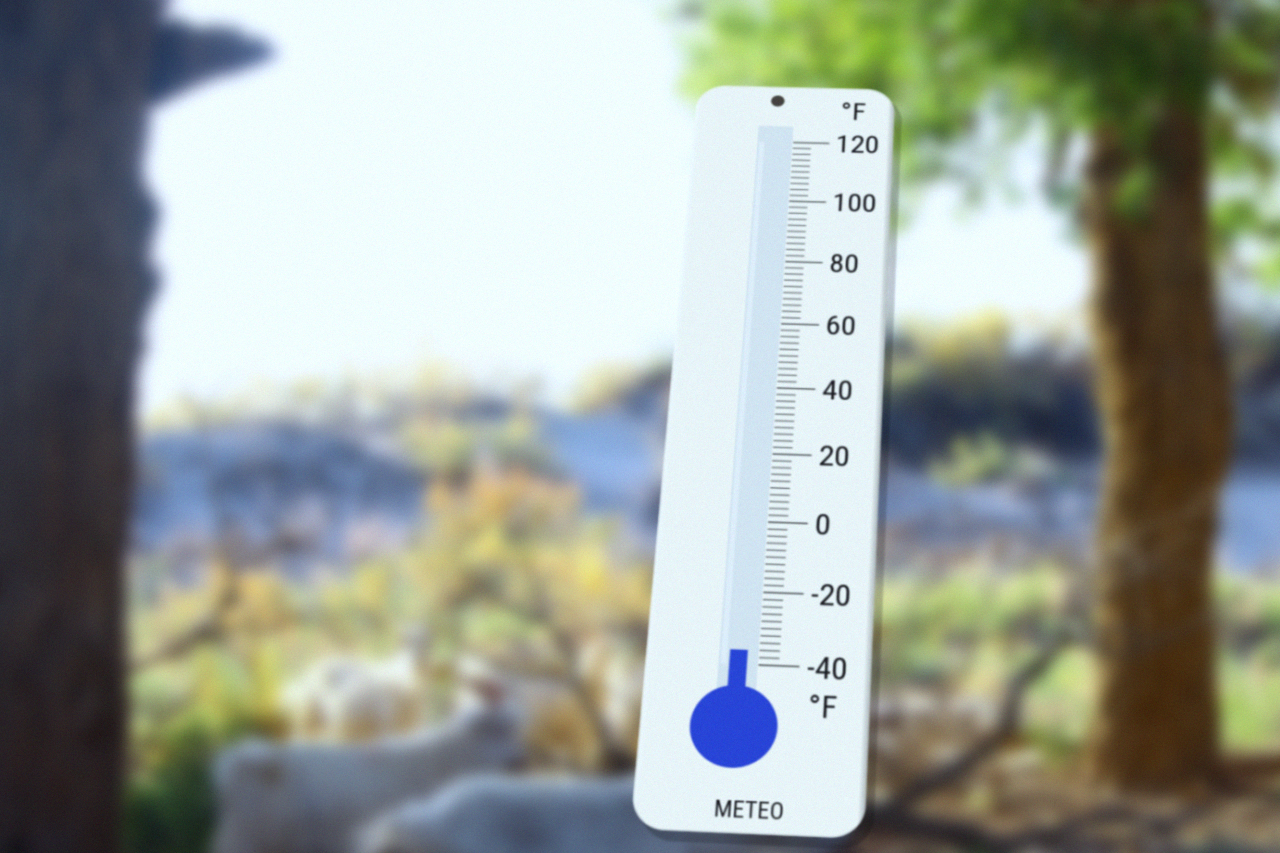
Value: value=-36 unit=°F
